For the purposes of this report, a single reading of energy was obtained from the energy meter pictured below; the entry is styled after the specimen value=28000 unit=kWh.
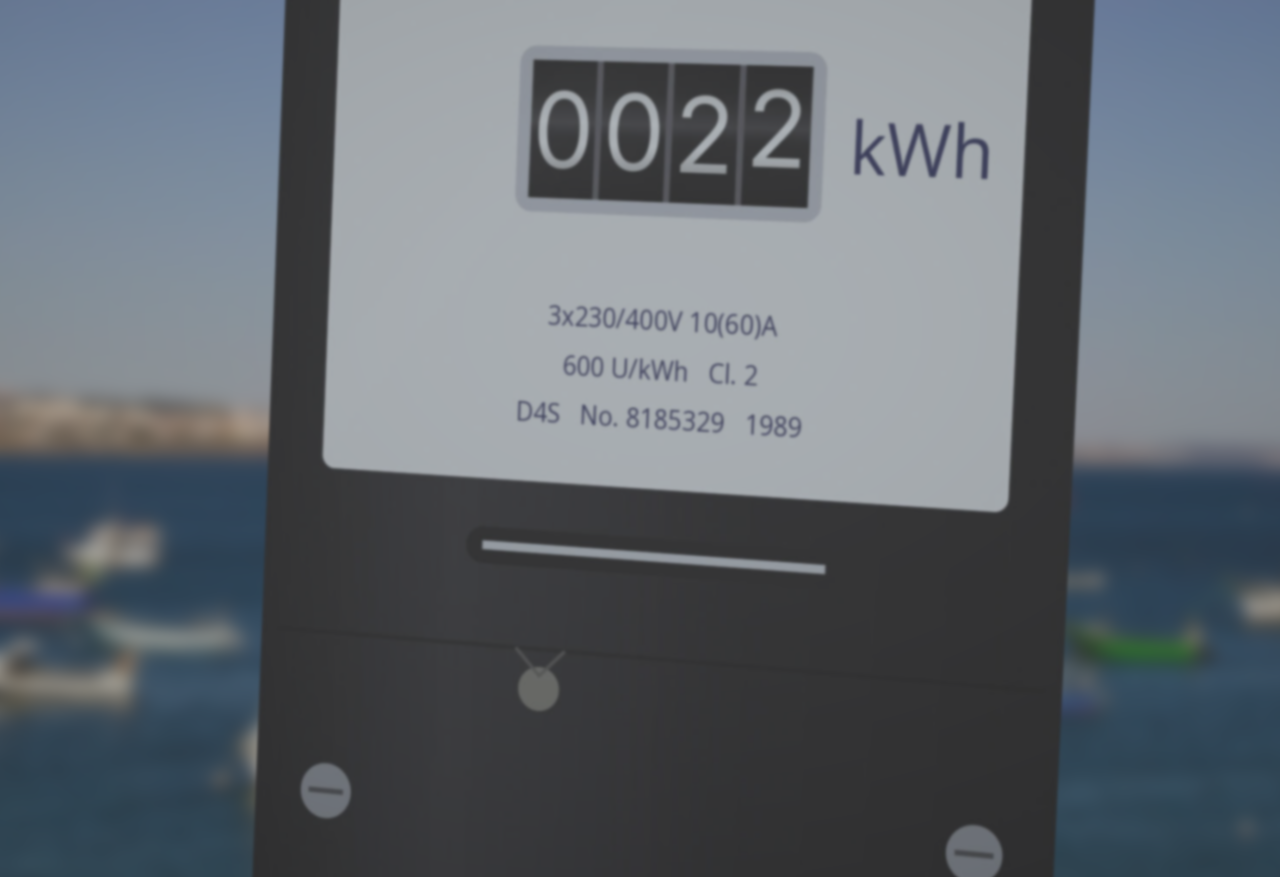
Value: value=22 unit=kWh
